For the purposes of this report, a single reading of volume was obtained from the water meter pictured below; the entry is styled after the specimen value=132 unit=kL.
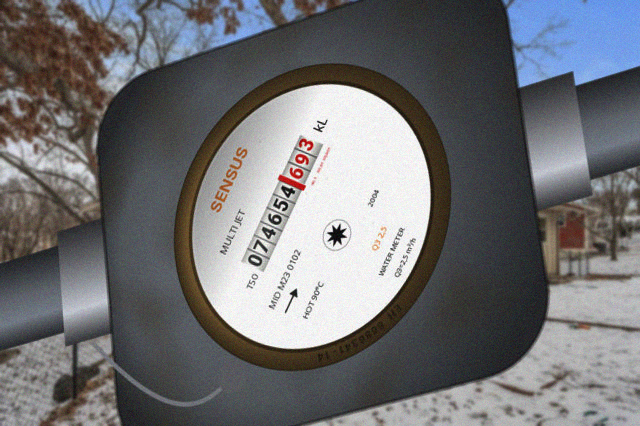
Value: value=74654.693 unit=kL
